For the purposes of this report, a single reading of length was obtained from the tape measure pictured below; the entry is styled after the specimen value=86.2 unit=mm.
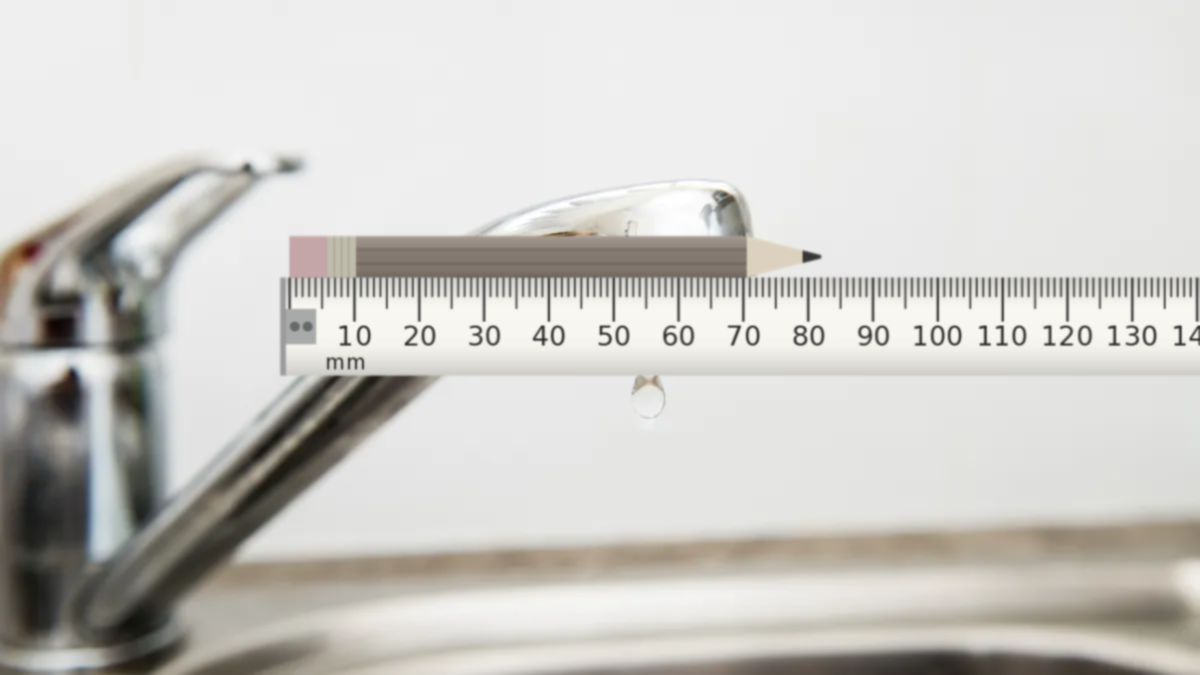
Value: value=82 unit=mm
